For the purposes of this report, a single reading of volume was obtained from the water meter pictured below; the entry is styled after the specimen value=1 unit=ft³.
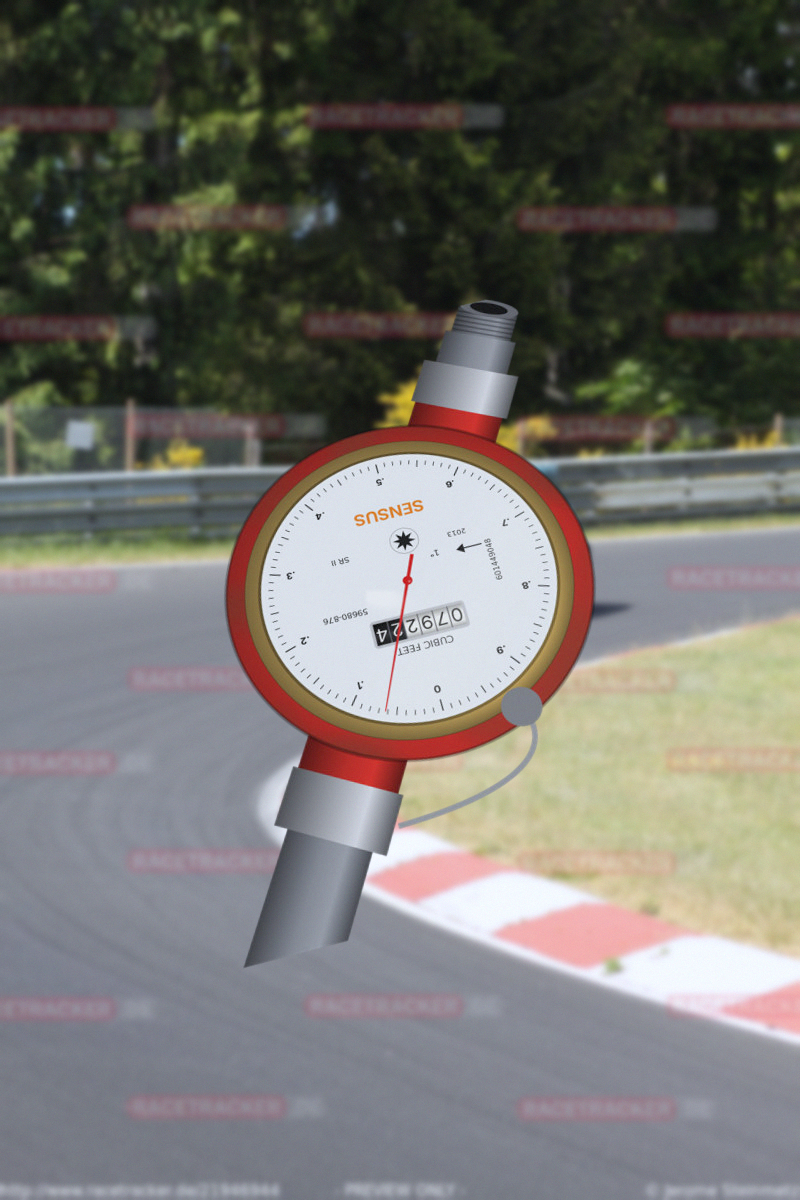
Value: value=79224.06 unit=ft³
